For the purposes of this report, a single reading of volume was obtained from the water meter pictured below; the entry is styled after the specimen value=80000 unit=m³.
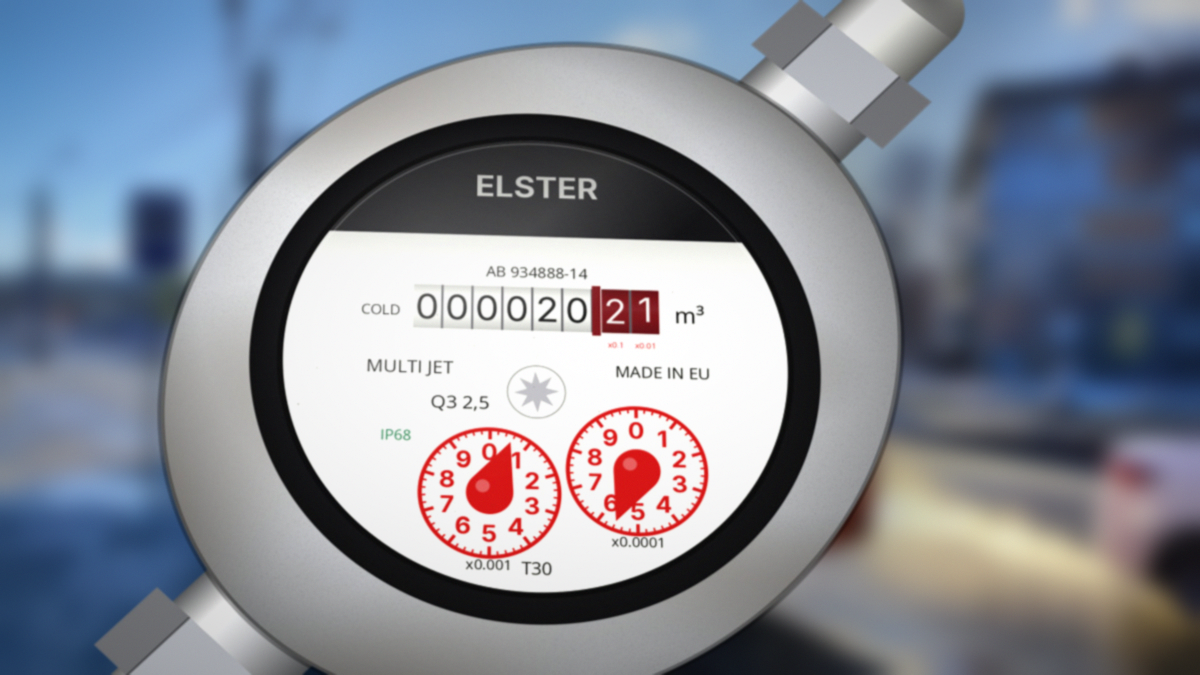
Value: value=20.2105 unit=m³
